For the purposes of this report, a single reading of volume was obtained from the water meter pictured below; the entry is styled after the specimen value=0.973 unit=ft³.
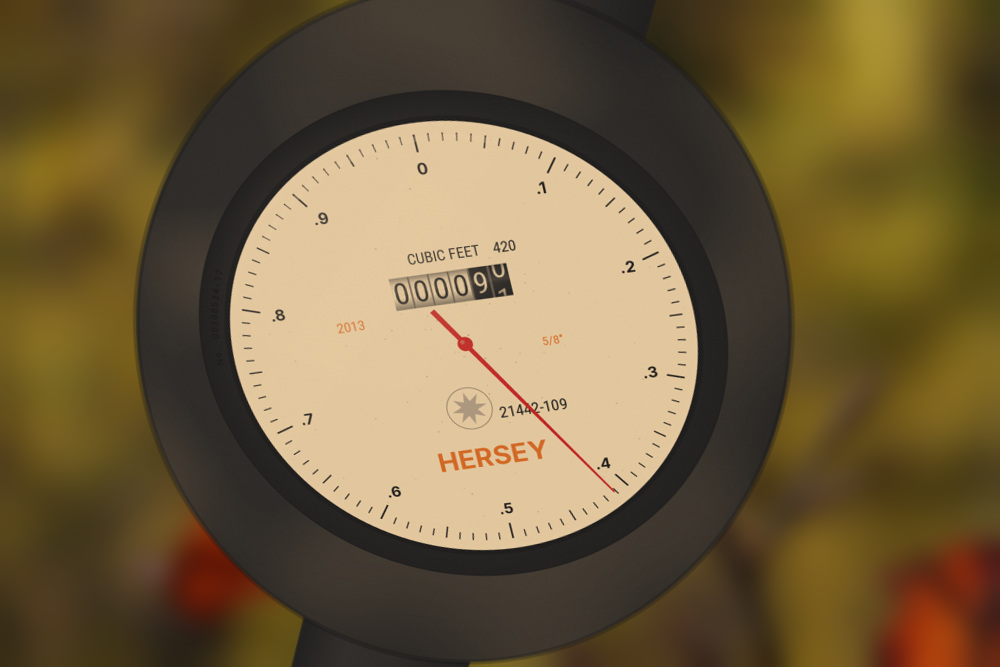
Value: value=90.41 unit=ft³
